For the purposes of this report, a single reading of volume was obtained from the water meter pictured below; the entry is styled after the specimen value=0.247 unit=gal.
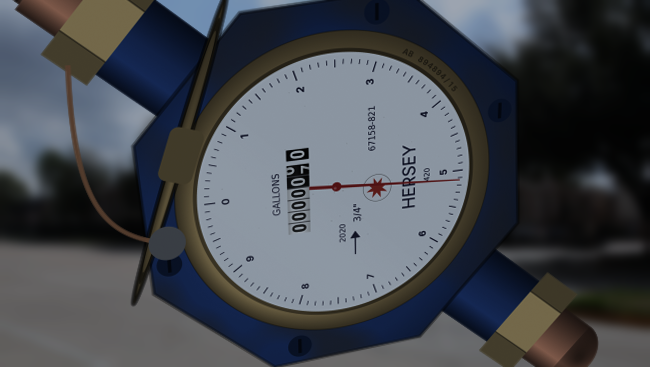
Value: value=65.1 unit=gal
